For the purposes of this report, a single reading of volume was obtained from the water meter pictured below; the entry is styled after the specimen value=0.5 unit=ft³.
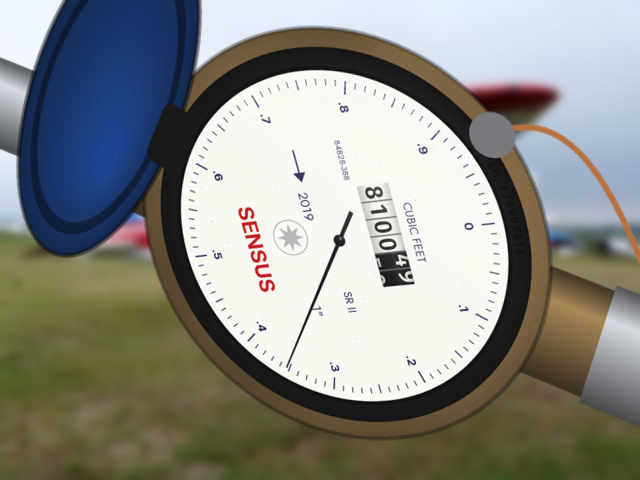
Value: value=810049.35 unit=ft³
